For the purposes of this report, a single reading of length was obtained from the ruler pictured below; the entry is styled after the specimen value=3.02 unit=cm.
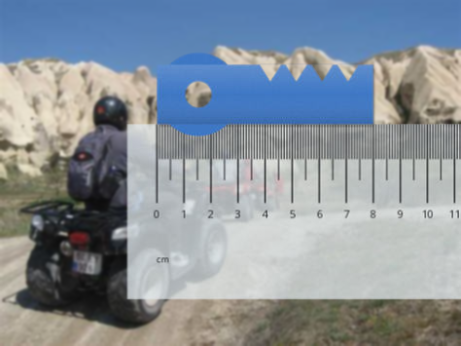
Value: value=8 unit=cm
